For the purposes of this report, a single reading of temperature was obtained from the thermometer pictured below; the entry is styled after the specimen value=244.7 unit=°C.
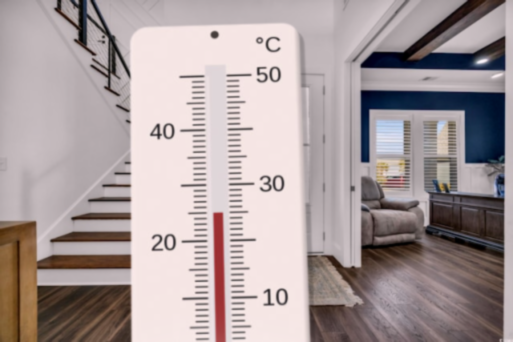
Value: value=25 unit=°C
